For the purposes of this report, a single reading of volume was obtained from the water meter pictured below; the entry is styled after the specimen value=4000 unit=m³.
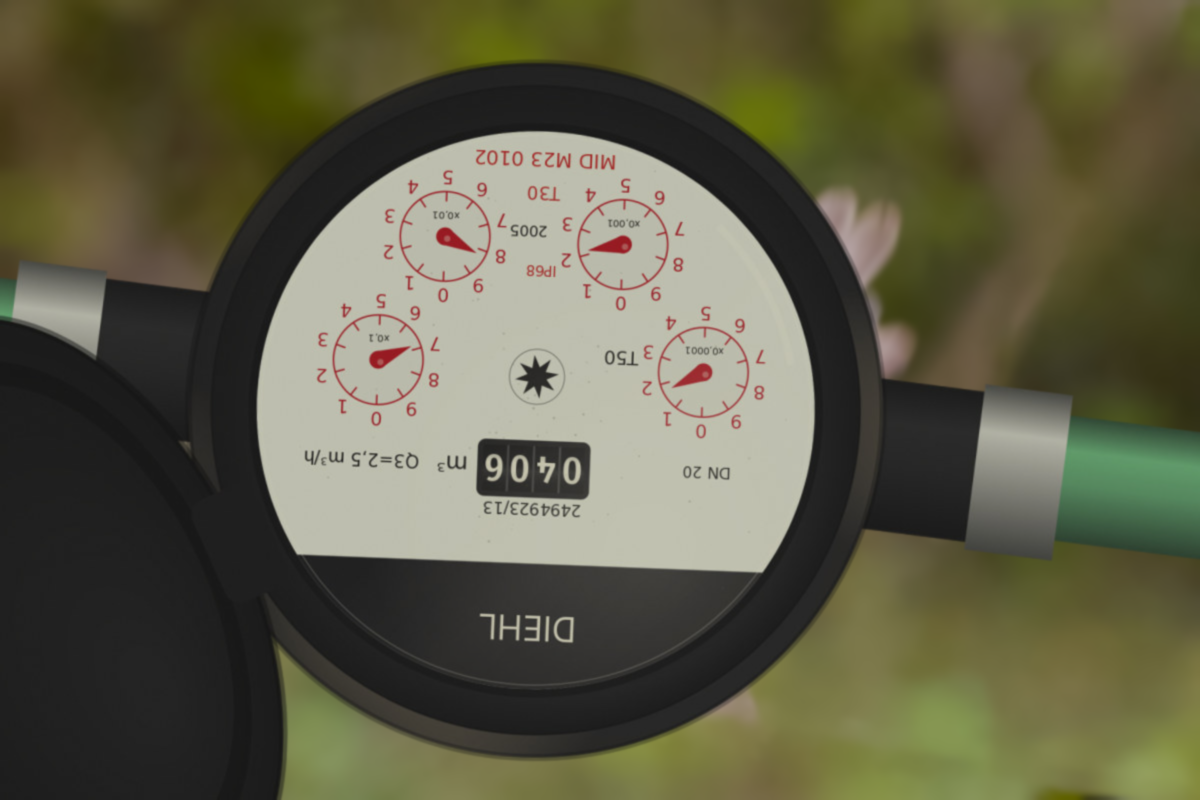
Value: value=406.6821 unit=m³
